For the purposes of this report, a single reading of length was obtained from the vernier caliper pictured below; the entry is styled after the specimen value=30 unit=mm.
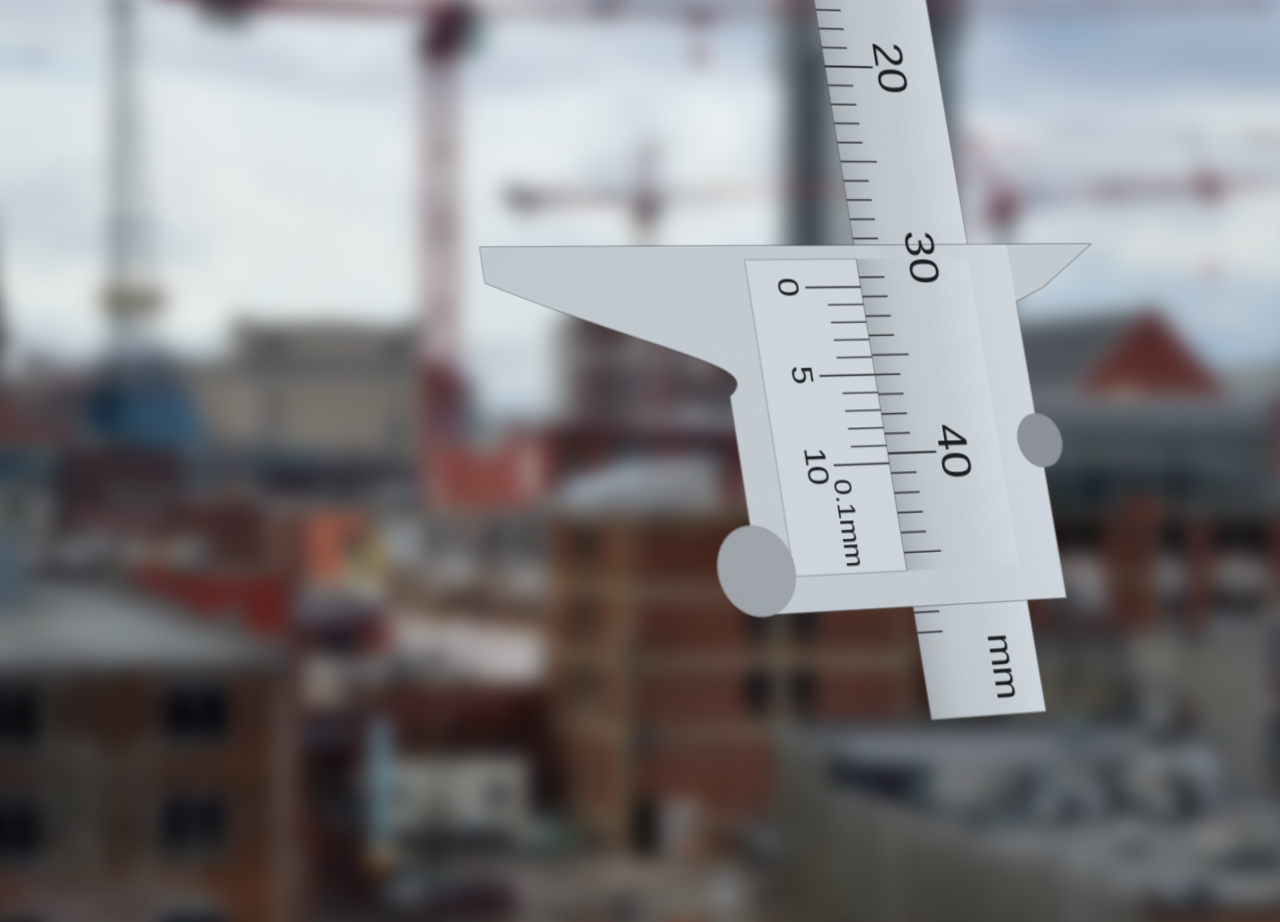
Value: value=31.5 unit=mm
